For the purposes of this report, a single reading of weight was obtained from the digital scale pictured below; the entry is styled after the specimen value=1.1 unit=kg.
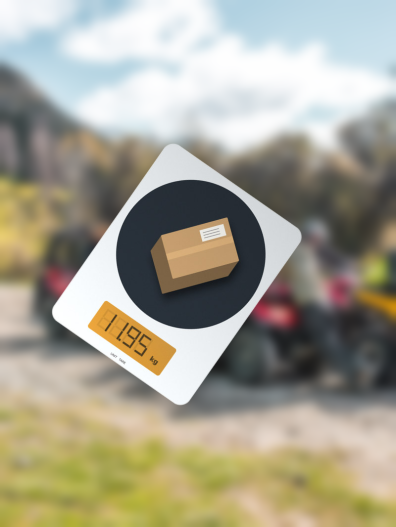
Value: value=11.95 unit=kg
